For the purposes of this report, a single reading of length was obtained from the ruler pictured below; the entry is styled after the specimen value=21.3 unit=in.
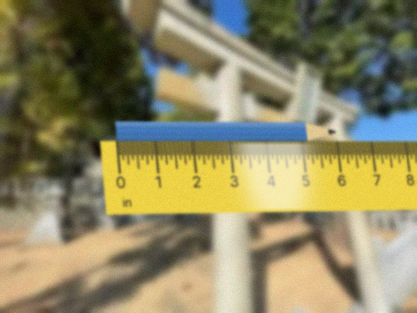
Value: value=6 unit=in
